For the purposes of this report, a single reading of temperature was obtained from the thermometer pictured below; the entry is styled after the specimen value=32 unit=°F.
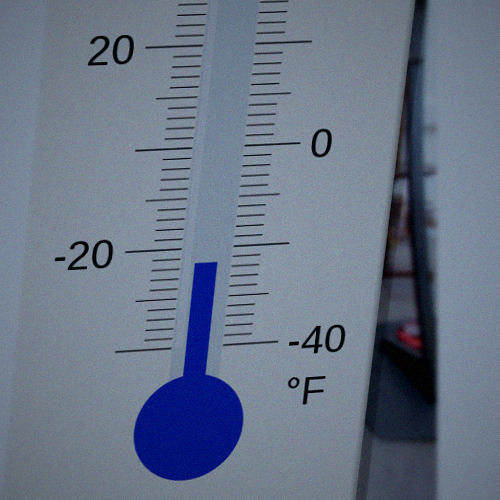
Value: value=-23 unit=°F
